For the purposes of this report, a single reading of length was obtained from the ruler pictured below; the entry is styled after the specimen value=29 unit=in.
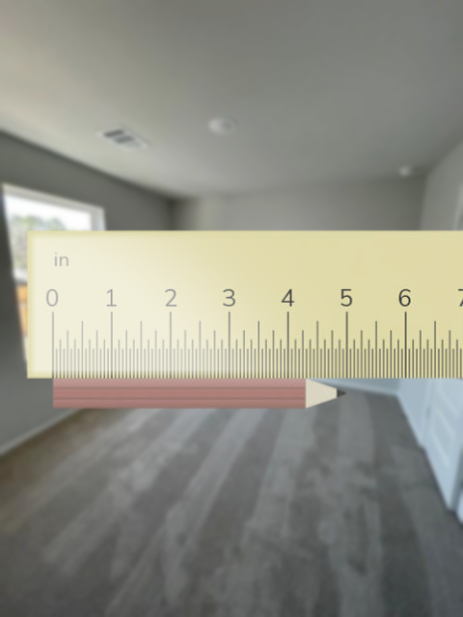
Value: value=5 unit=in
